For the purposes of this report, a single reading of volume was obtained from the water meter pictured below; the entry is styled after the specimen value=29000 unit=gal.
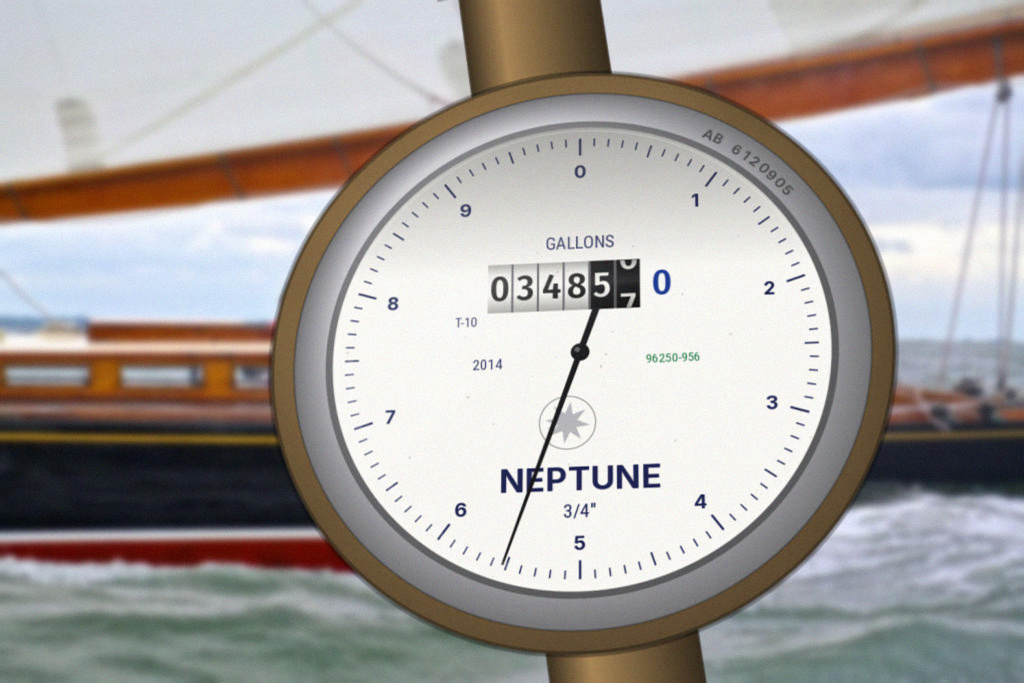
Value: value=348565.5 unit=gal
